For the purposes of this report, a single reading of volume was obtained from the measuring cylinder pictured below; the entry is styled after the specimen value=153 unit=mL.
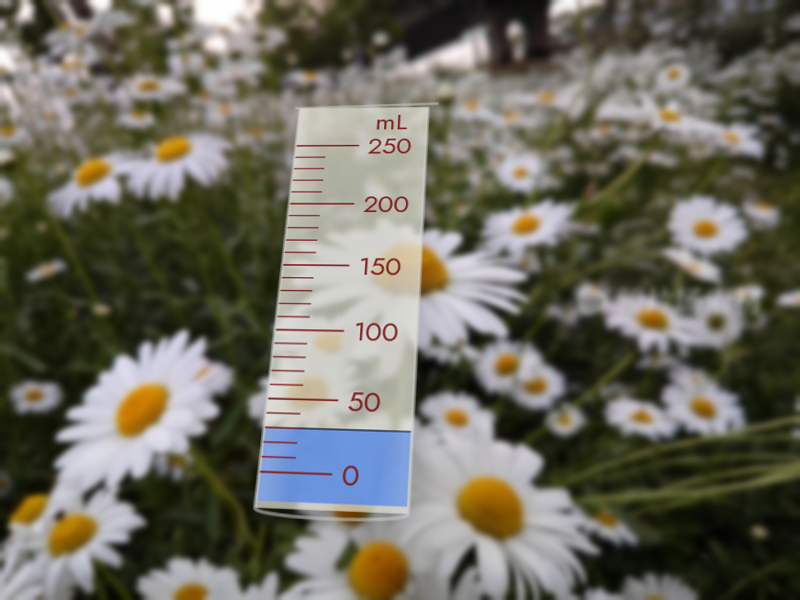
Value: value=30 unit=mL
